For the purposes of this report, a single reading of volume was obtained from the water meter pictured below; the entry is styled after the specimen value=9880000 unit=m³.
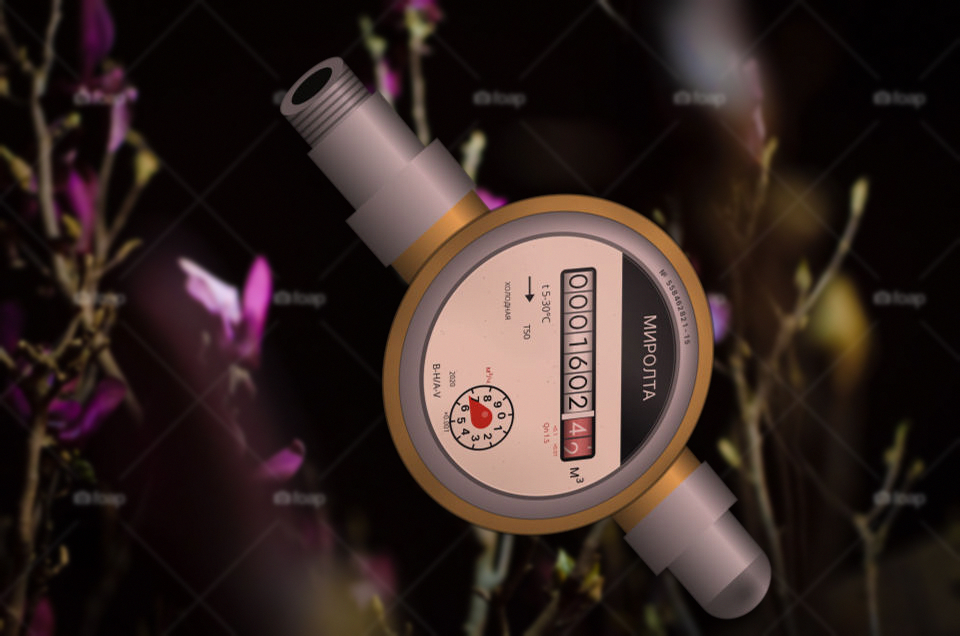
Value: value=1602.416 unit=m³
